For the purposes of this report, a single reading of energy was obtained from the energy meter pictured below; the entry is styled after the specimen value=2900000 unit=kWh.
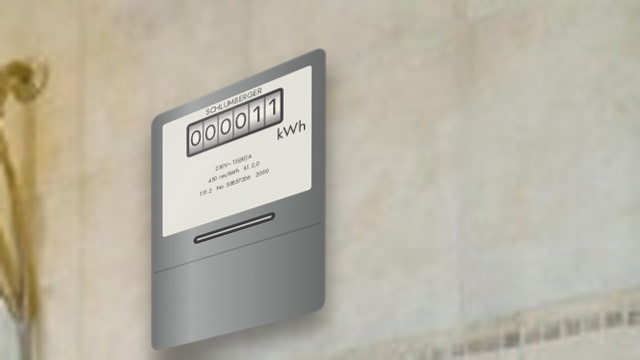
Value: value=11 unit=kWh
